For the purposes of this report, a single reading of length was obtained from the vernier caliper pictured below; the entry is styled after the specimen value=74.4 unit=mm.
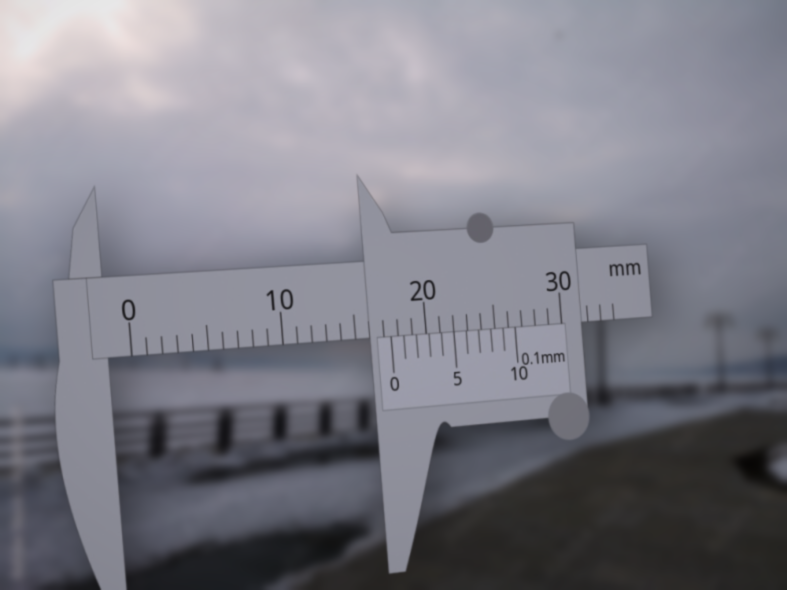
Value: value=17.5 unit=mm
